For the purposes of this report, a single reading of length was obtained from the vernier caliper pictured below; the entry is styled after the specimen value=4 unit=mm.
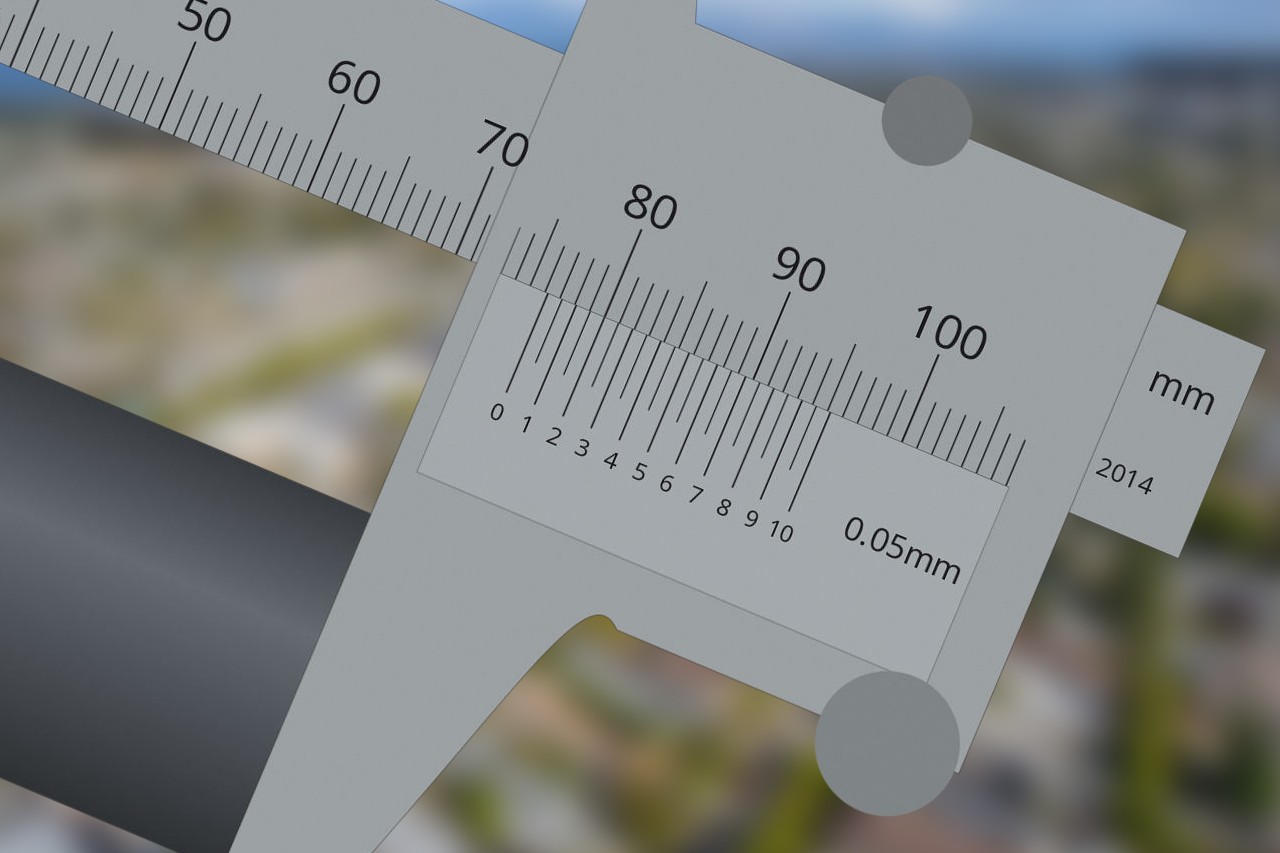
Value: value=76.2 unit=mm
